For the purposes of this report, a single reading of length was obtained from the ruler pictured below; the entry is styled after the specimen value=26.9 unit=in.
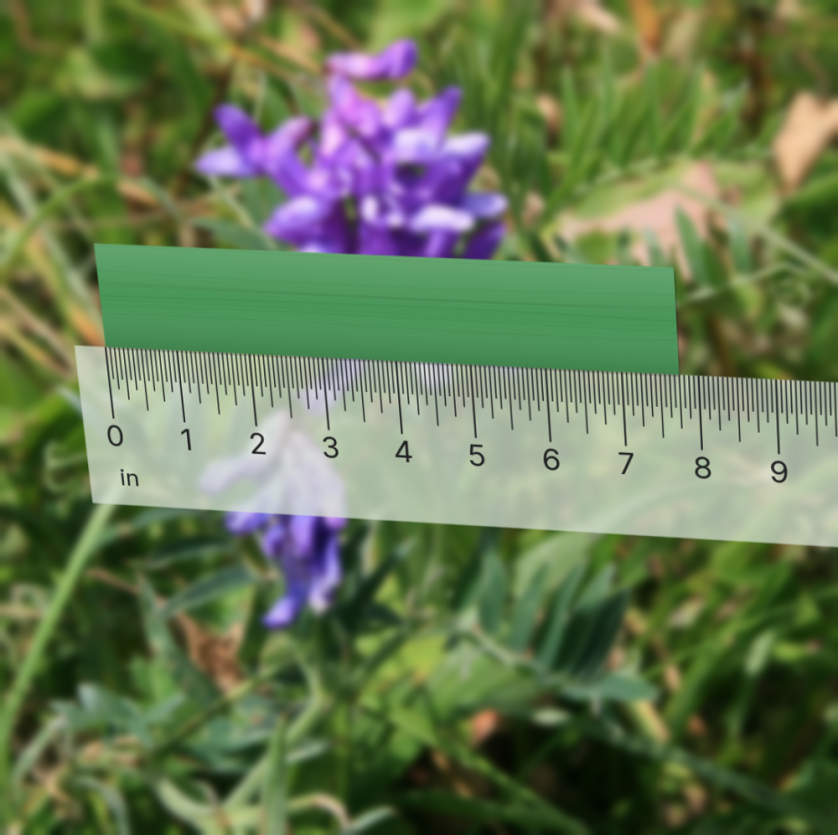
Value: value=7.75 unit=in
